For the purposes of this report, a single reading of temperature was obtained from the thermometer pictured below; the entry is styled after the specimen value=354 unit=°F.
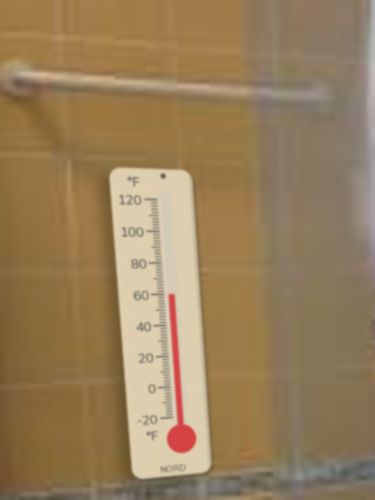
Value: value=60 unit=°F
